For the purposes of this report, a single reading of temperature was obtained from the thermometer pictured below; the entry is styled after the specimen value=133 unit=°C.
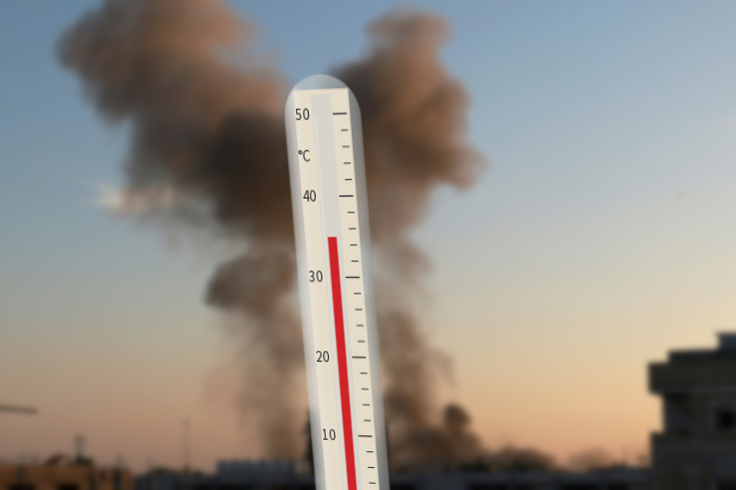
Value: value=35 unit=°C
